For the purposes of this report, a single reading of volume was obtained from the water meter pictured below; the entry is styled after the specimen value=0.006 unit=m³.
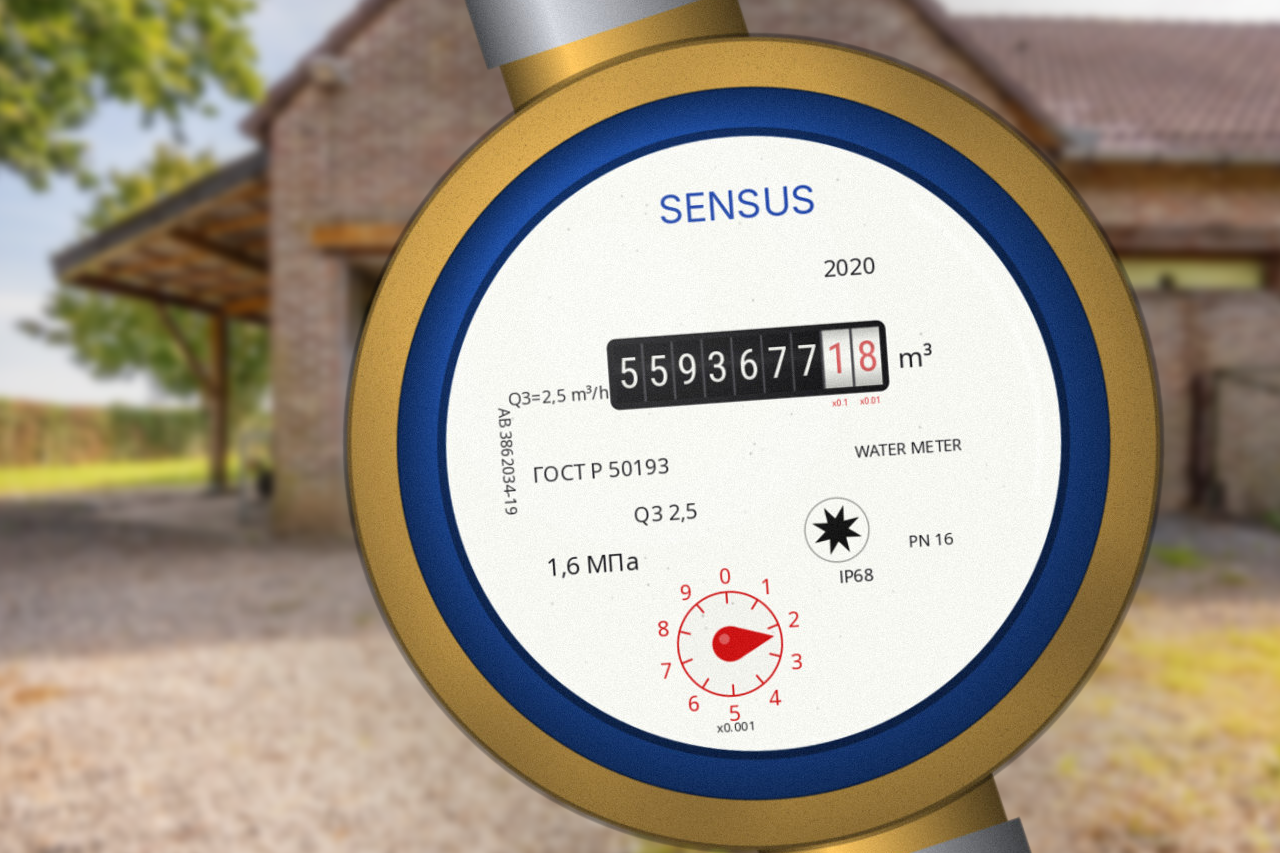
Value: value=5593677.182 unit=m³
